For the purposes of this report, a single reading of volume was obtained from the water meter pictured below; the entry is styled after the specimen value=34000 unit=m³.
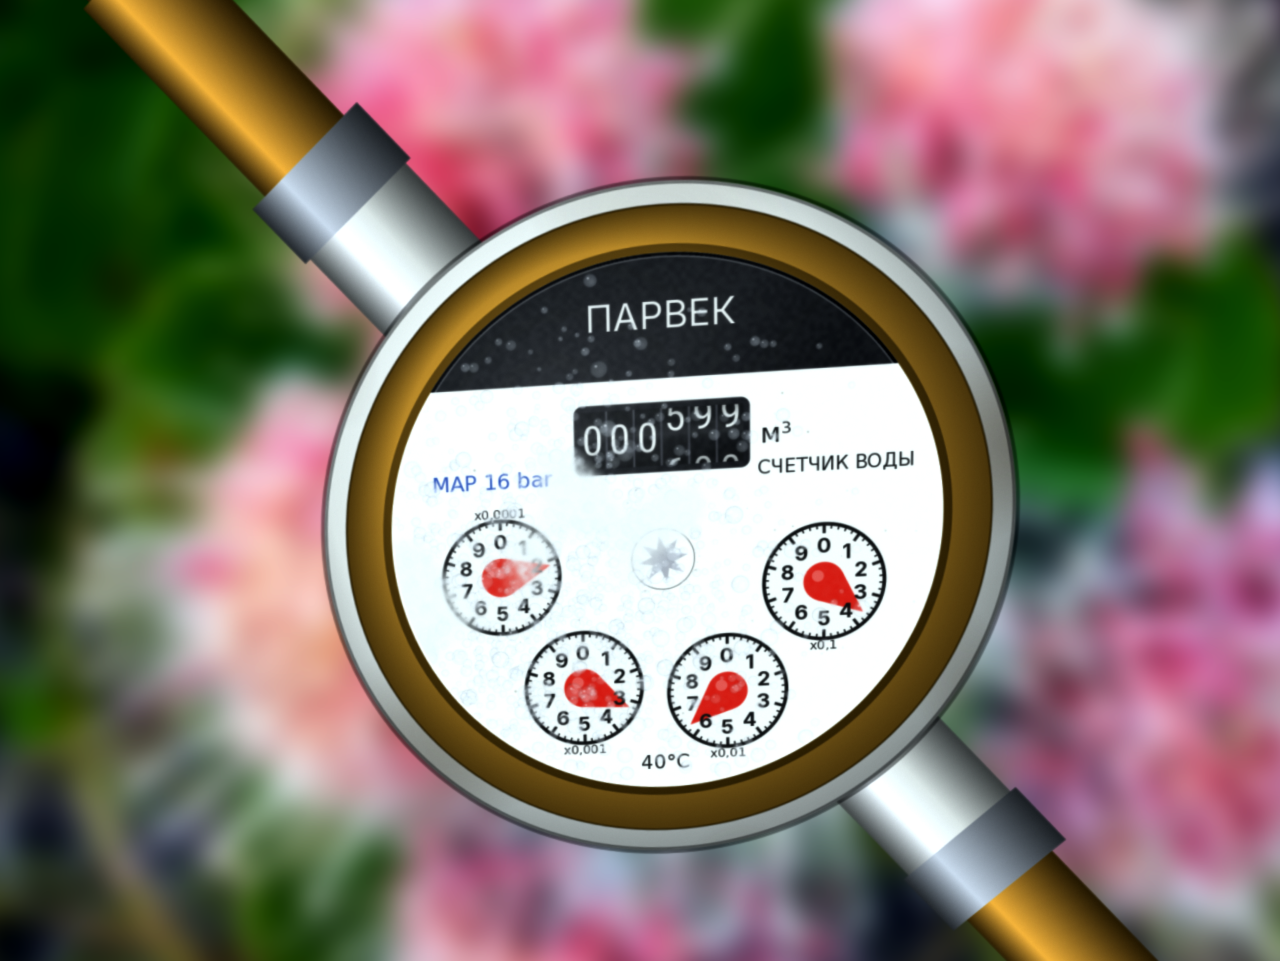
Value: value=599.3632 unit=m³
